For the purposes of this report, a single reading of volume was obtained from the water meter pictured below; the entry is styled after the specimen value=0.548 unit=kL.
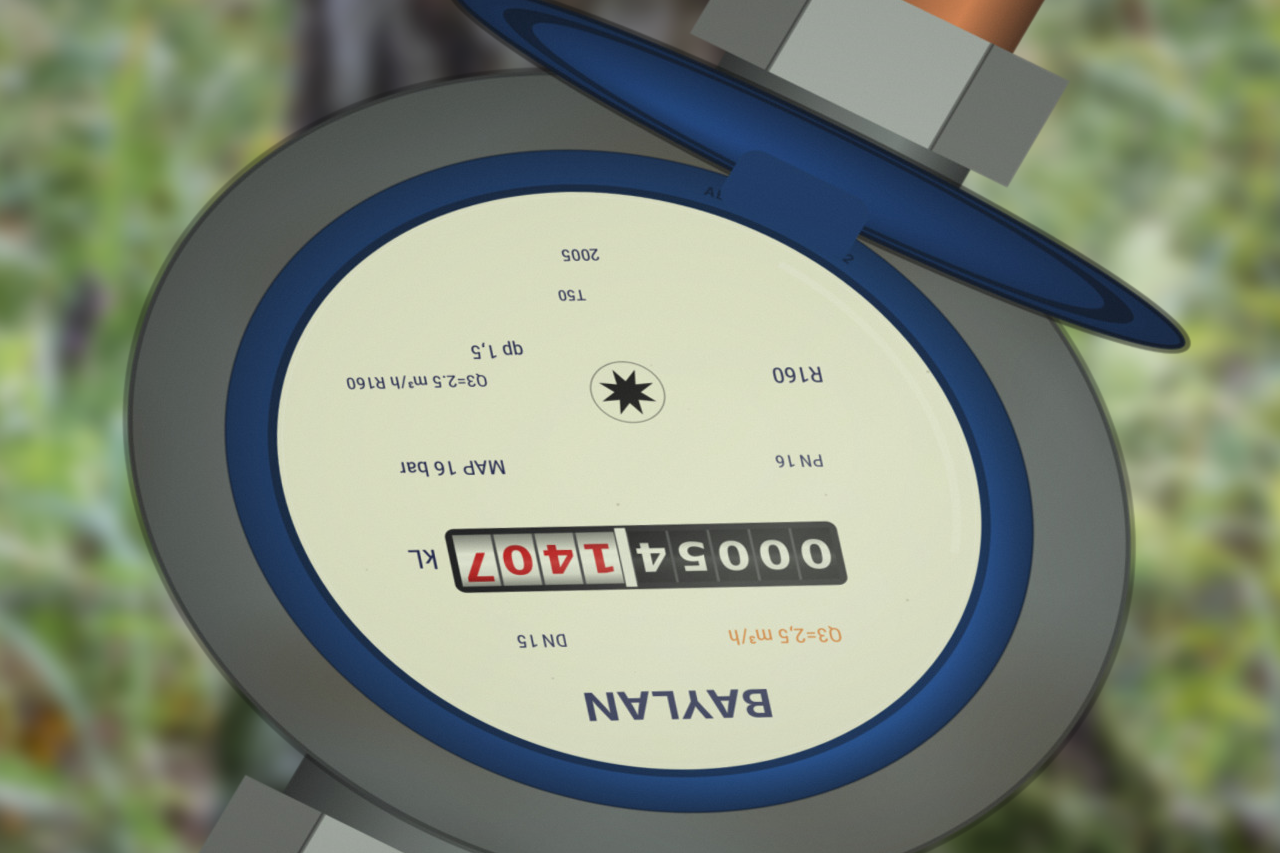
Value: value=54.1407 unit=kL
